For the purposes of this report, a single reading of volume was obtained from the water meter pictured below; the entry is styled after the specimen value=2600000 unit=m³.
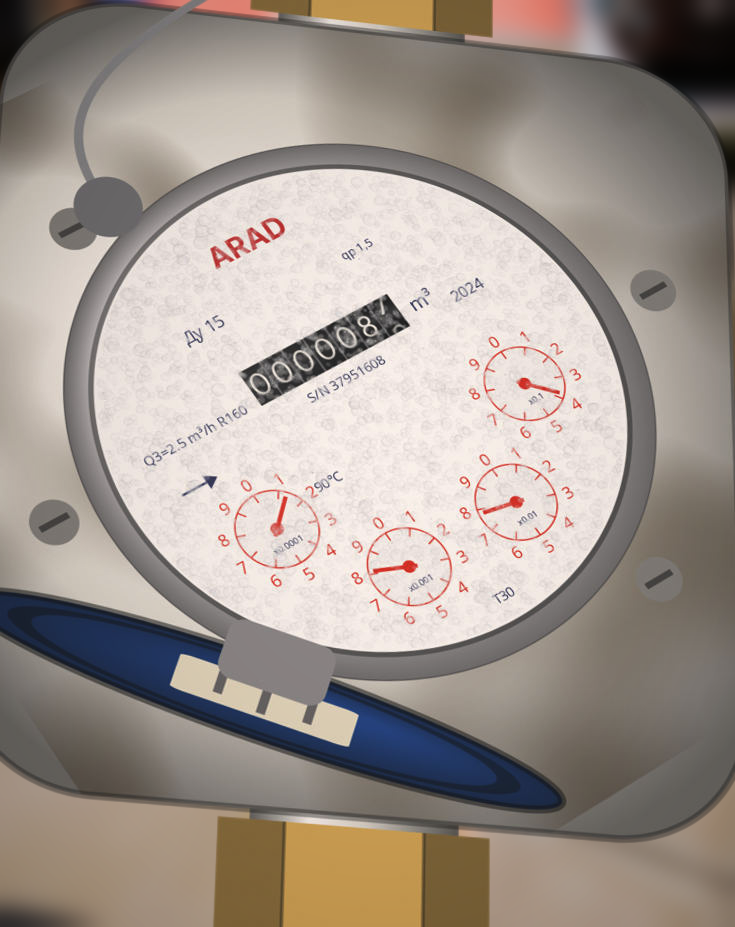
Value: value=87.3781 unit=m³
